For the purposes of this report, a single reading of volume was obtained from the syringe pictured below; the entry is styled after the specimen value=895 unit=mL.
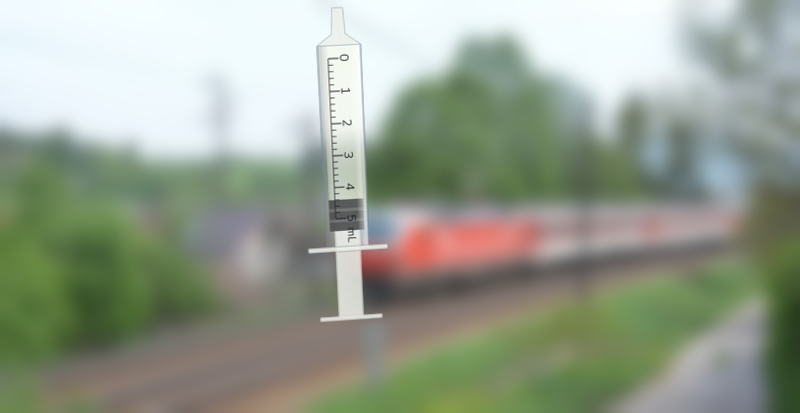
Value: value=4.4 unit=mL
